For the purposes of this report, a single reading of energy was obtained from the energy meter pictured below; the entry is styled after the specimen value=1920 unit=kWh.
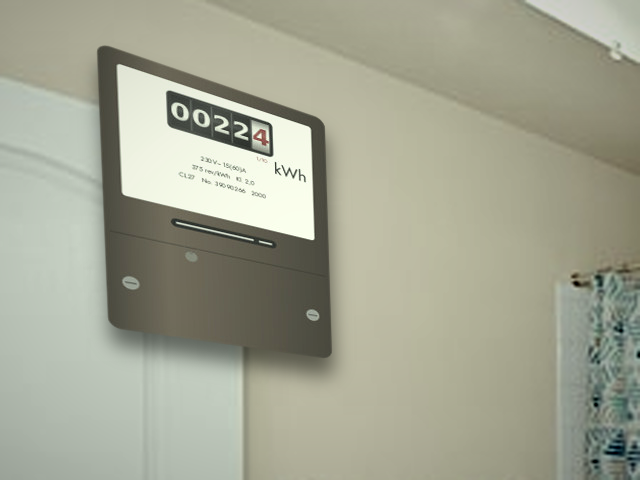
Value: value=22.4 unit=kWh
